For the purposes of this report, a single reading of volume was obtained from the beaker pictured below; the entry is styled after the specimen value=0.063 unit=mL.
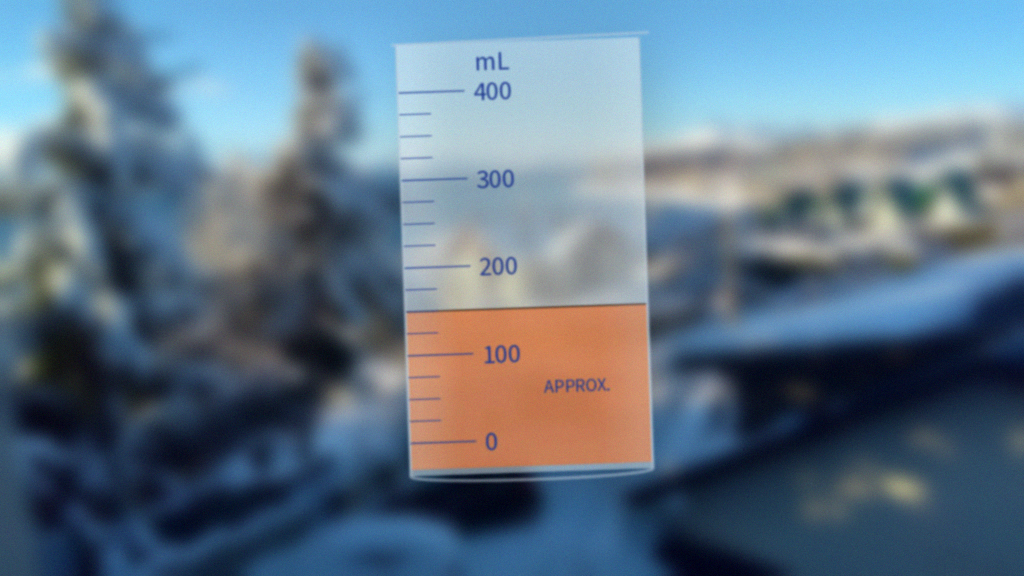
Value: value=150 unit=mL
